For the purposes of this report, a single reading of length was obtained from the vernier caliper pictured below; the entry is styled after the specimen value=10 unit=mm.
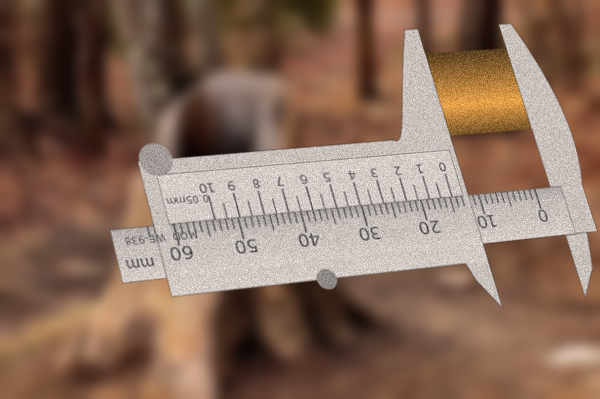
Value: value=14.6 unit=mm
